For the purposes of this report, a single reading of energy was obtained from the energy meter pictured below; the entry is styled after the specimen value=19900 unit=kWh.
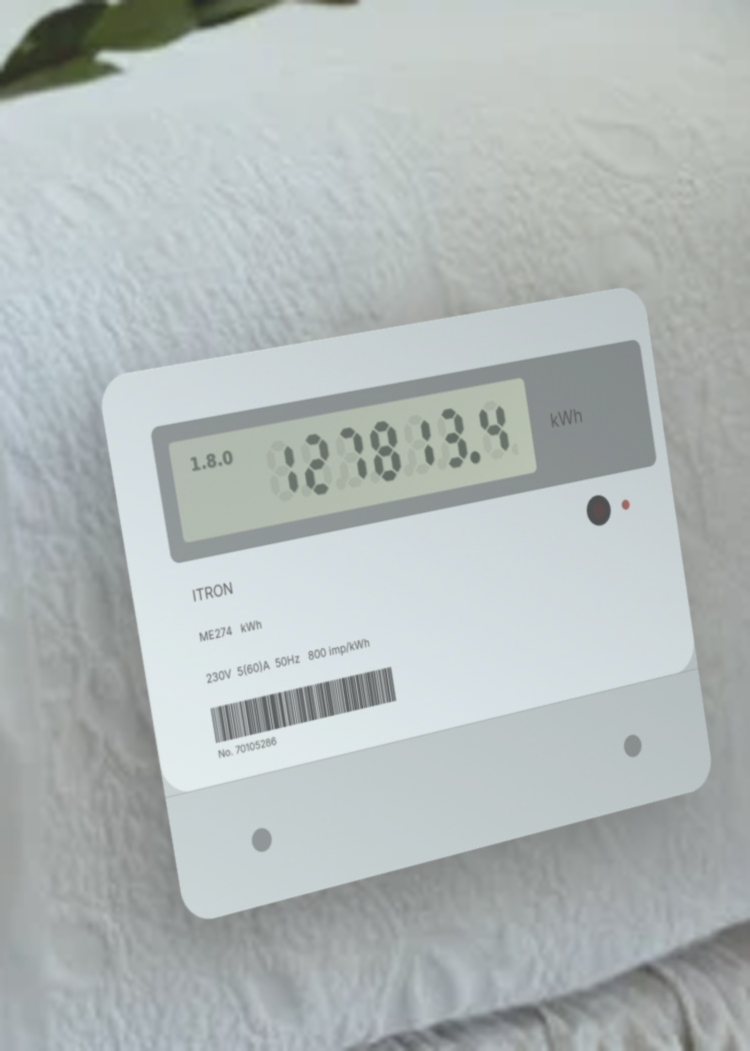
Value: value=127813.4 unit=kWh
